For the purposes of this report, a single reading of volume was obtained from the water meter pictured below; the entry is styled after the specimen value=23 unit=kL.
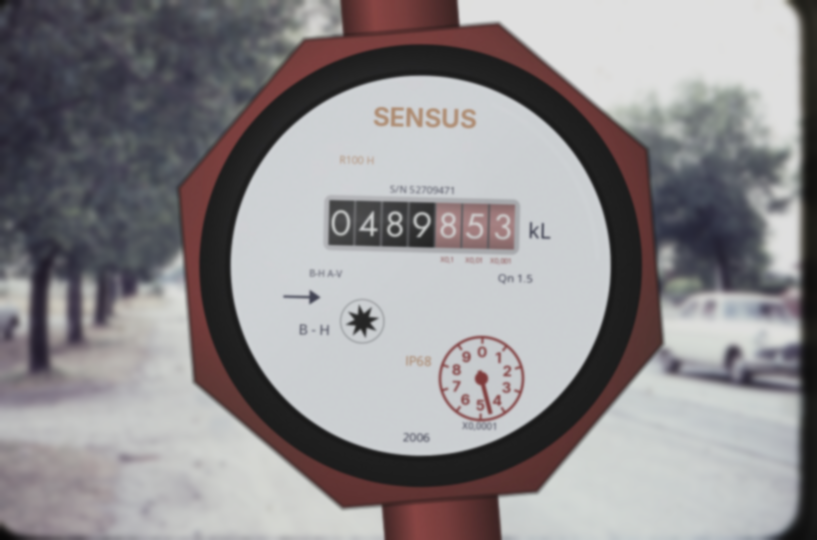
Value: value=489.8534 unit=kL
